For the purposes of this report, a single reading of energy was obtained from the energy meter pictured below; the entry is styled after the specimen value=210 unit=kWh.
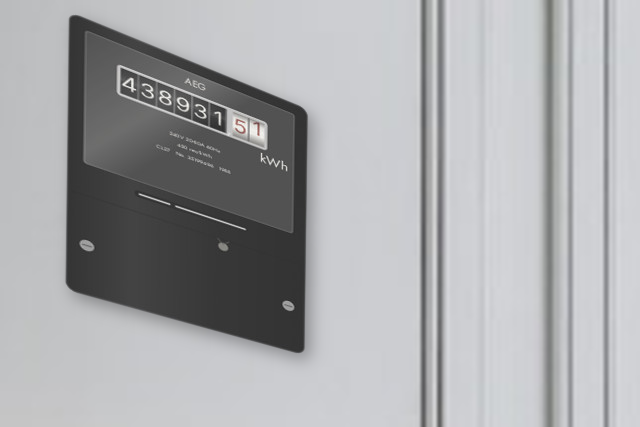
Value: value=438931.51 unit=kWh
